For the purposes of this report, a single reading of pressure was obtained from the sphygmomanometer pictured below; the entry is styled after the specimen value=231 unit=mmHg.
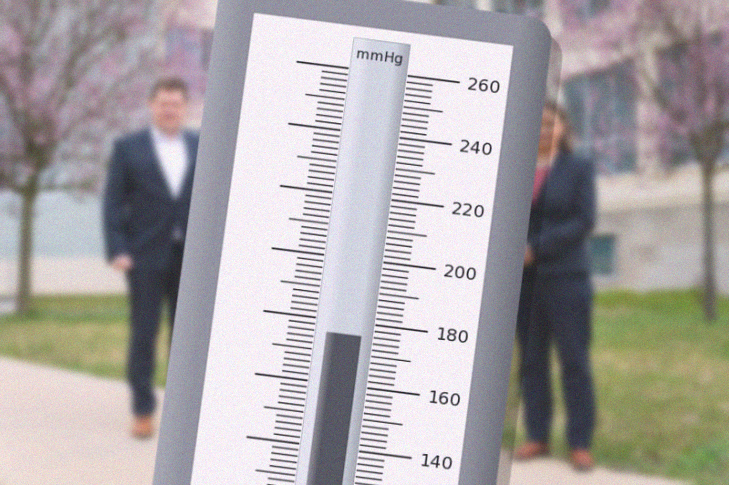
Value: value=176 unit=mmHg
